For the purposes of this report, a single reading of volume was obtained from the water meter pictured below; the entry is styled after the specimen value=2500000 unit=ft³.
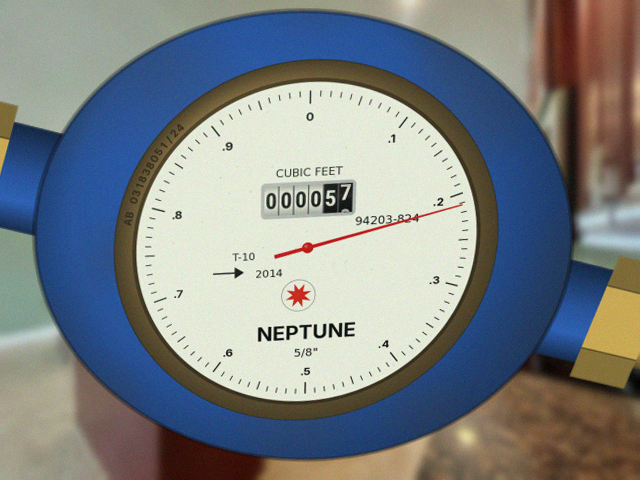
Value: value=57.21 unit=ft³
